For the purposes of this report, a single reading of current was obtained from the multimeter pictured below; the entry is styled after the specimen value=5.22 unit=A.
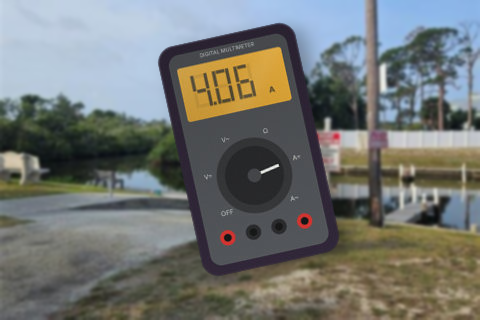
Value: value=4.06 unit=A
